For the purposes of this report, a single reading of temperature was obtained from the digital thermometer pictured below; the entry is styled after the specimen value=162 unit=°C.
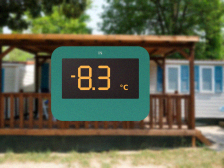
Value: value=-8.3 unit=°C
